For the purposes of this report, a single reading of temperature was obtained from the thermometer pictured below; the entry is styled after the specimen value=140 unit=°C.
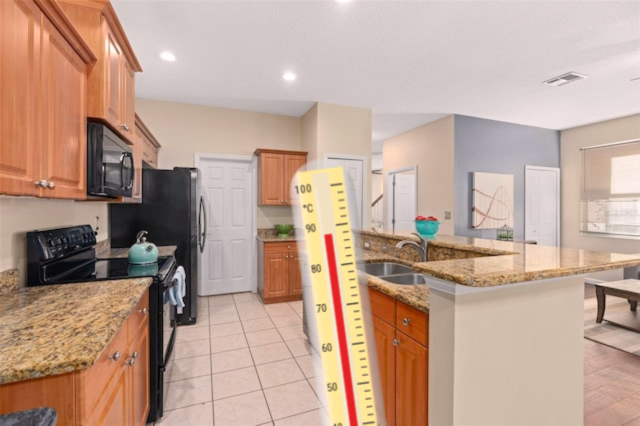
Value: value=88 unit=°C
